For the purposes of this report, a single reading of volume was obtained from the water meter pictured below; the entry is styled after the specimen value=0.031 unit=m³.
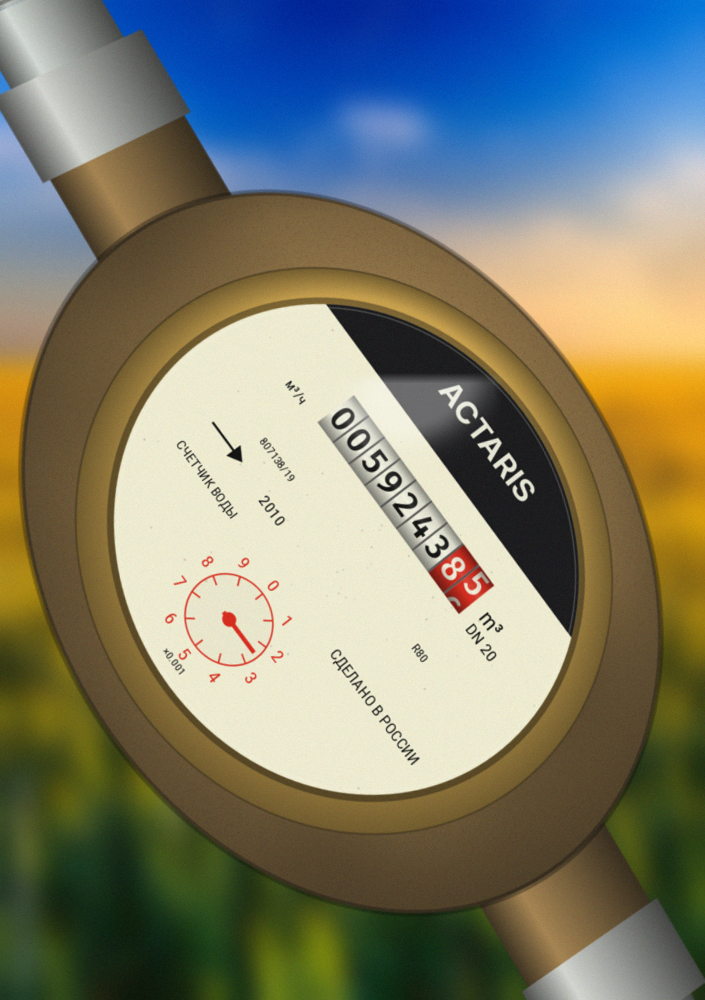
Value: value=59243.852 unit=m³
